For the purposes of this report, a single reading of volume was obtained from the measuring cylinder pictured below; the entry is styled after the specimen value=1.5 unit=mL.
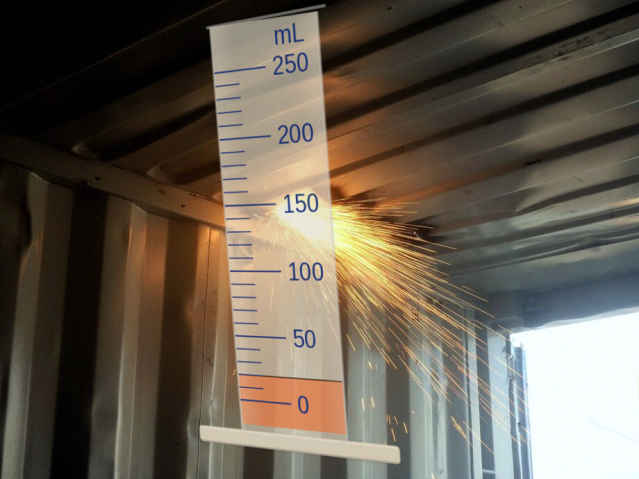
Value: value=20 unit=mL
